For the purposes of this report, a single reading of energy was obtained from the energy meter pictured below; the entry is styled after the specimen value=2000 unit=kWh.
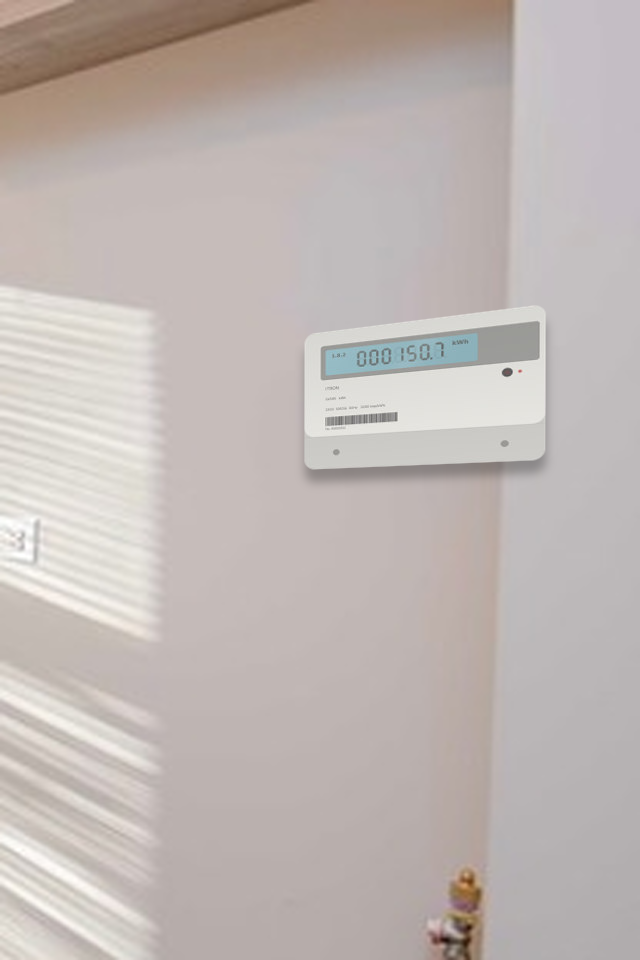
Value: value=150.7 unit=kWh
